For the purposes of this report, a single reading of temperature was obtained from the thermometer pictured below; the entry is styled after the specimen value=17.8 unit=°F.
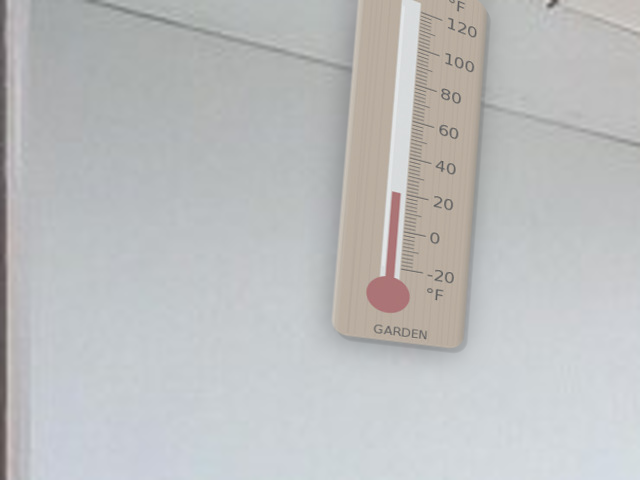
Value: value=20 unit=°F
